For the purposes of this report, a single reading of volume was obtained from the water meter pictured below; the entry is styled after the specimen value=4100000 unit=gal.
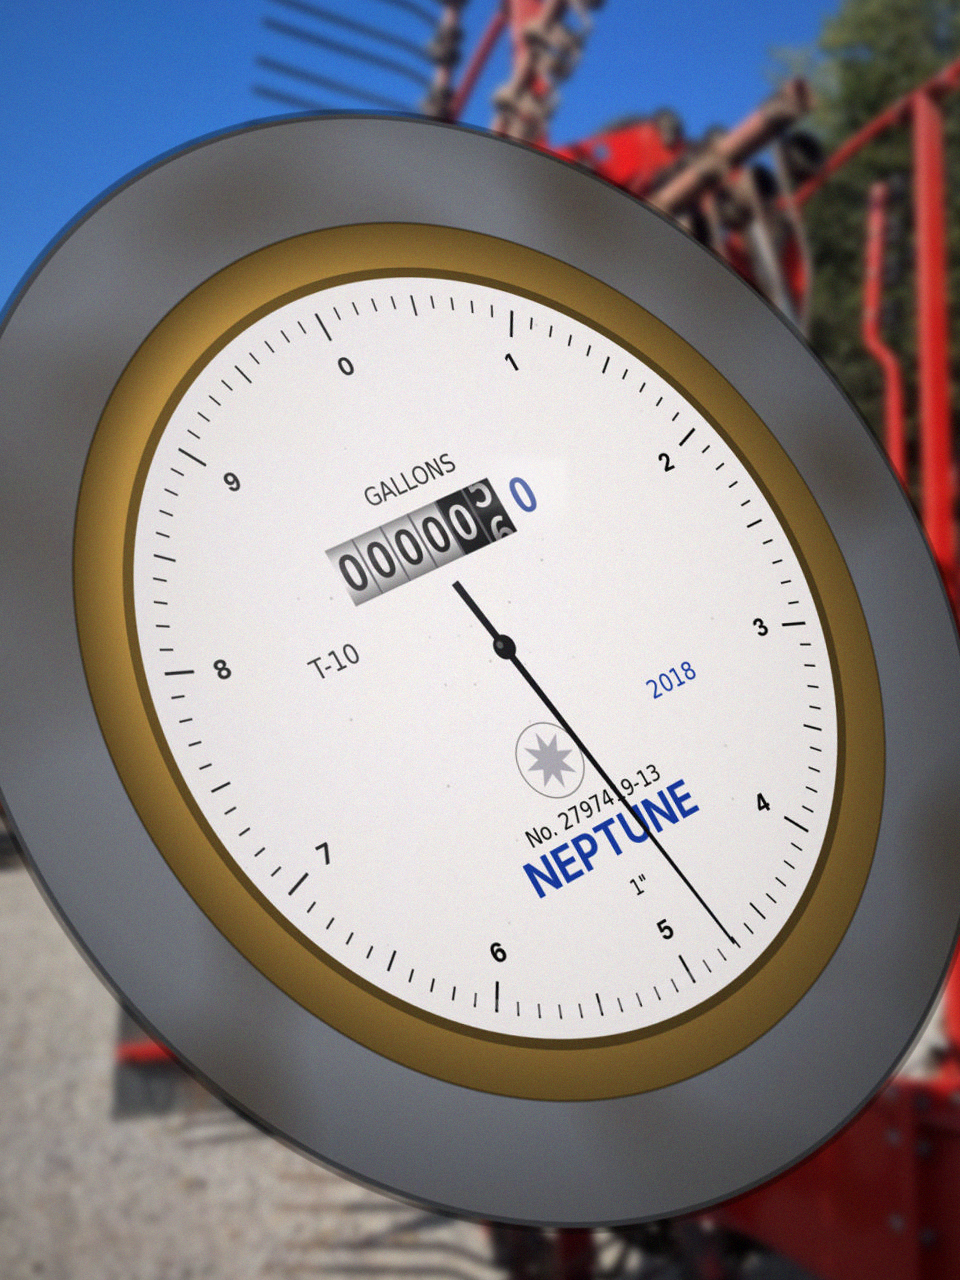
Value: value=54.7 unit=gal
